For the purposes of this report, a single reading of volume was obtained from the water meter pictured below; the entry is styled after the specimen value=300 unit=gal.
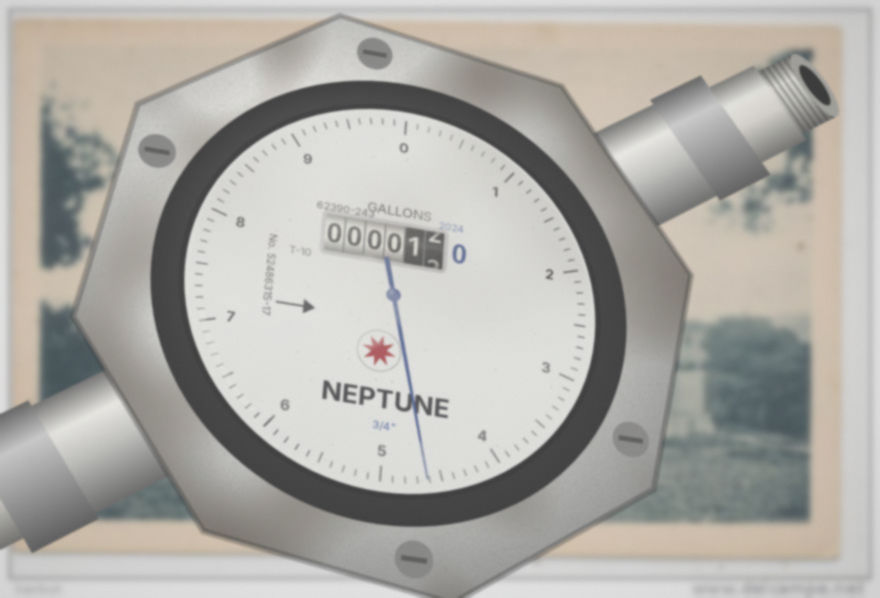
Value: value=124.6 unit=gal
